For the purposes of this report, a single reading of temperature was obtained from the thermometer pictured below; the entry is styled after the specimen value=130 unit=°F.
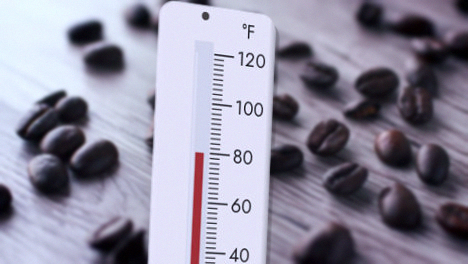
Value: value=80 unit=°F
